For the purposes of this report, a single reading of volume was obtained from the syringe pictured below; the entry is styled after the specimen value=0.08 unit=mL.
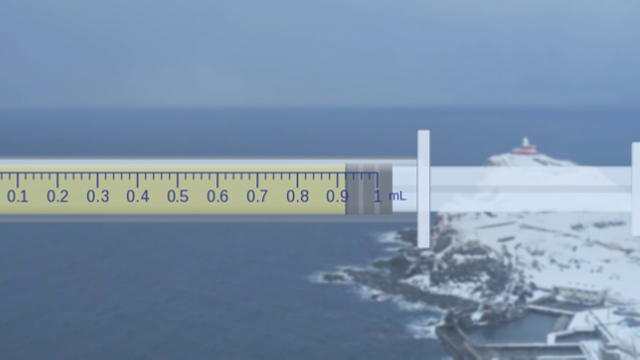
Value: value=0.92 unit=mL
